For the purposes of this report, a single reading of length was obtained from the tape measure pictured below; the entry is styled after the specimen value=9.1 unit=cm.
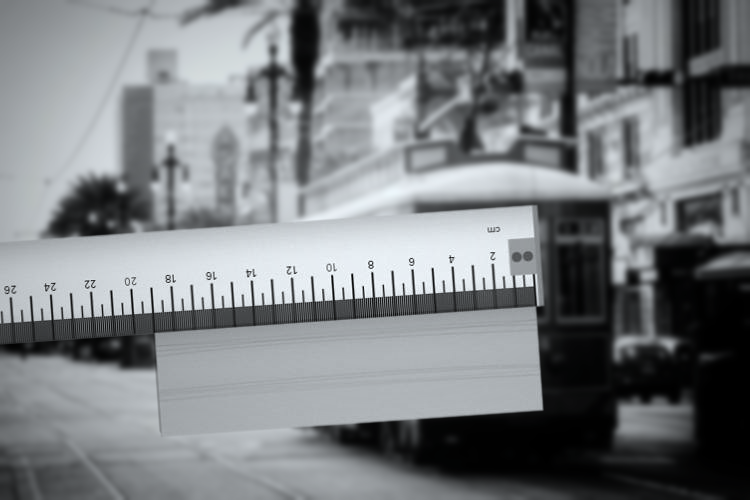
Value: value=19 unit=cm
